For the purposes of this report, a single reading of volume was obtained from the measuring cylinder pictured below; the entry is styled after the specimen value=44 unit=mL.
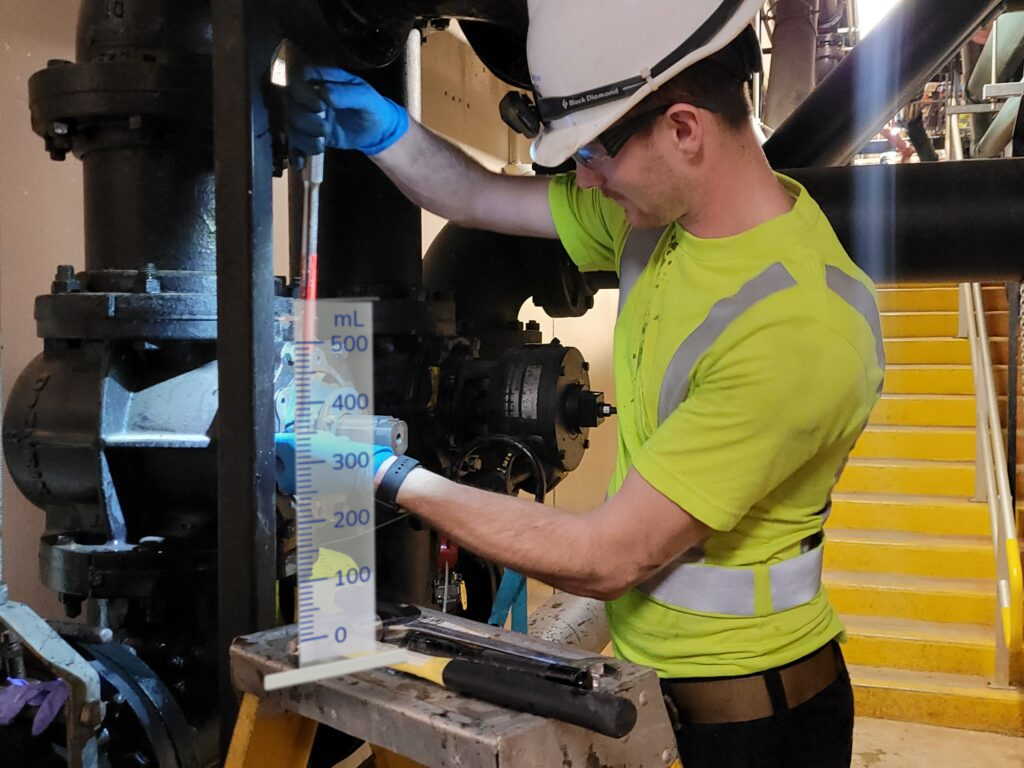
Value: value=100 unit=mL
